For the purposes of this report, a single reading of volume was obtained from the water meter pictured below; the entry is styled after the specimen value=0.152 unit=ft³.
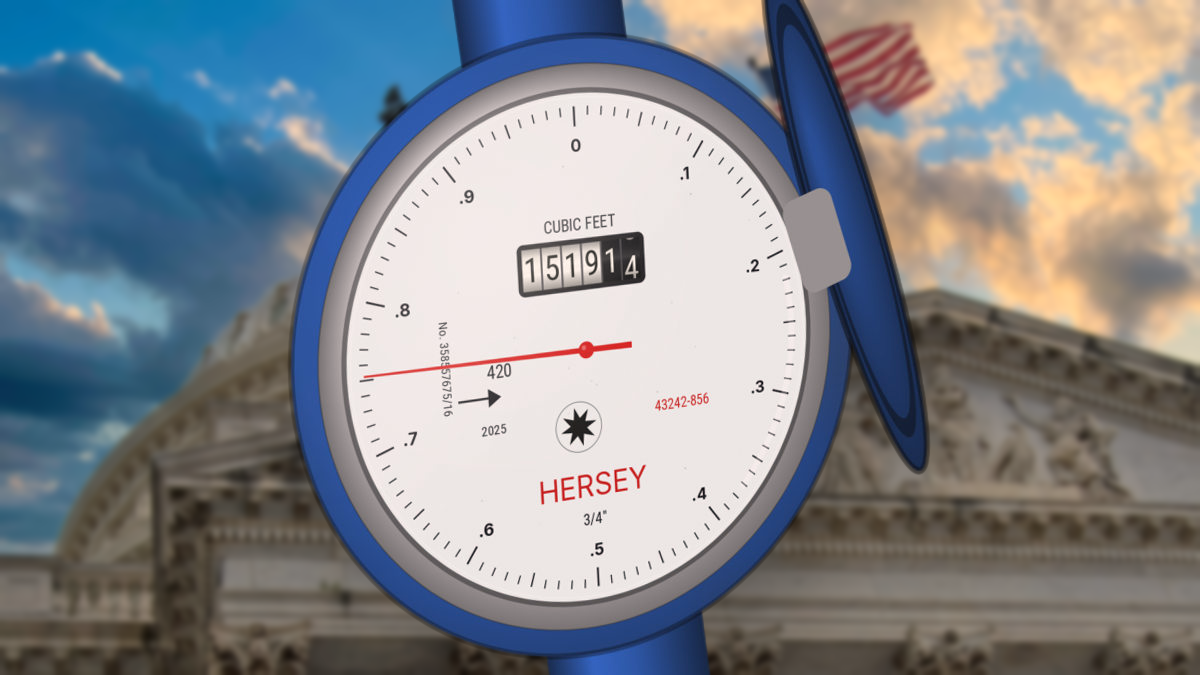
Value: value=151913.75 unit=ft³
